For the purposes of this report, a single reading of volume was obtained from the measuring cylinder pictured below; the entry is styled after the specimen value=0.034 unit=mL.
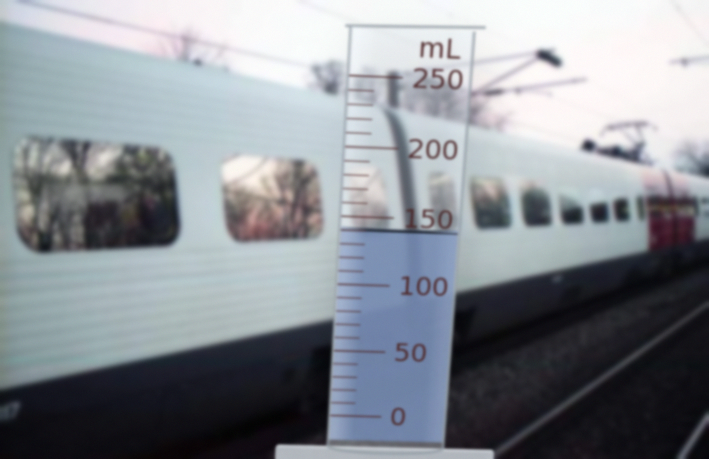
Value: value=140 unit=mL
